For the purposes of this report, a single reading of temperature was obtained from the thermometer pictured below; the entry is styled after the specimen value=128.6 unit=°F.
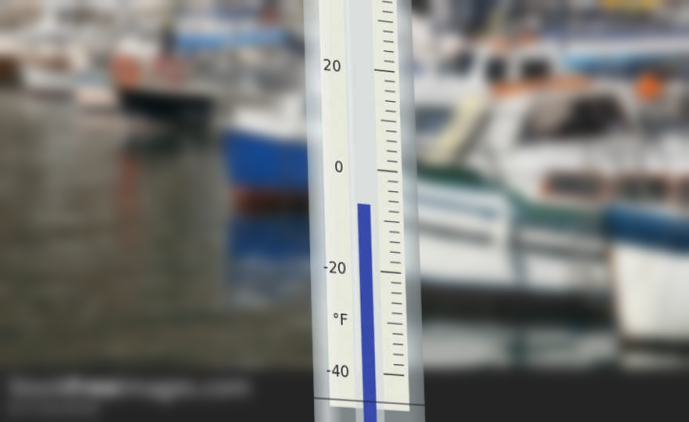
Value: value=-7 unit=°F
